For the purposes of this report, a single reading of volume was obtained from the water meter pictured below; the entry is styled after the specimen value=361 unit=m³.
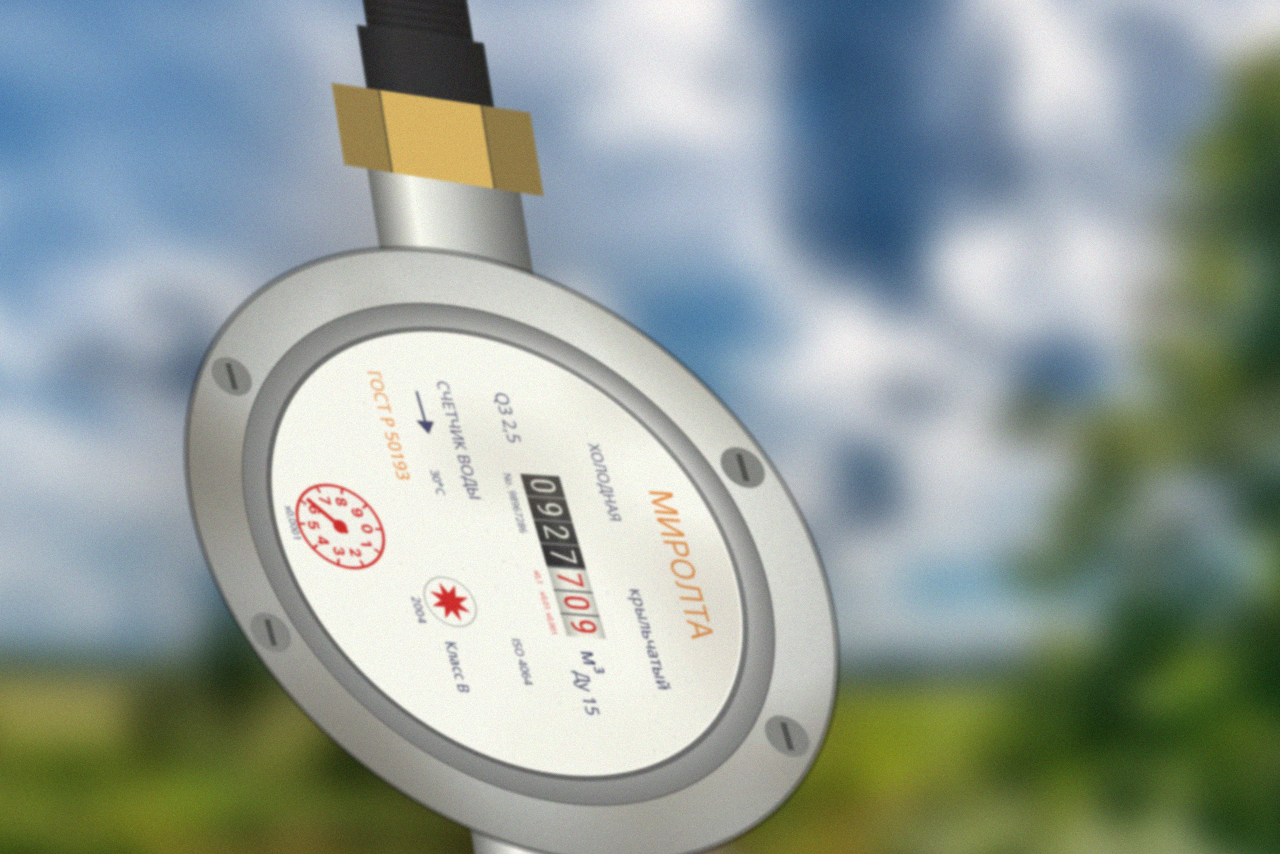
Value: value=927.7096 unit=m³
